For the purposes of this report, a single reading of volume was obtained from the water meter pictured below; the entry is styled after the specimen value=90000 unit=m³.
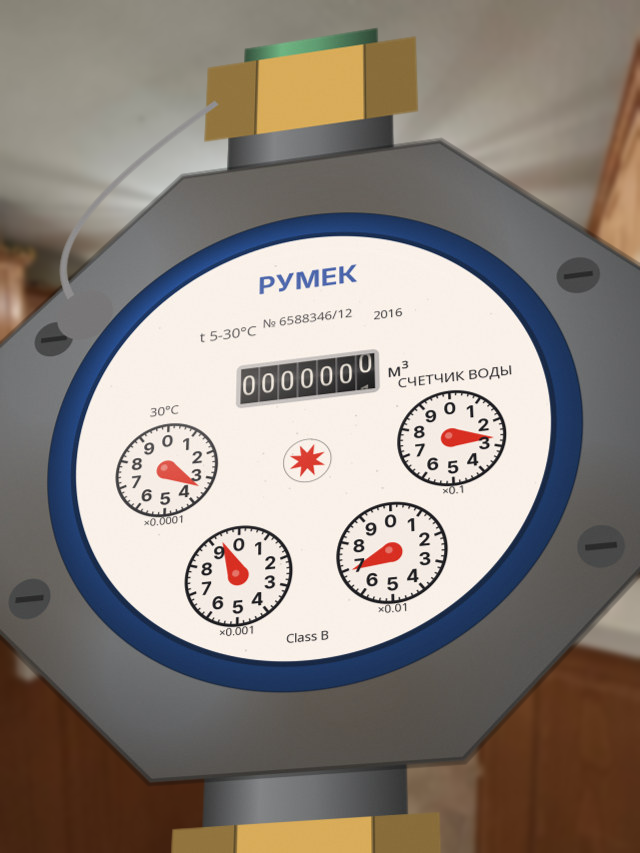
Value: value=0.2693 unit=m³
